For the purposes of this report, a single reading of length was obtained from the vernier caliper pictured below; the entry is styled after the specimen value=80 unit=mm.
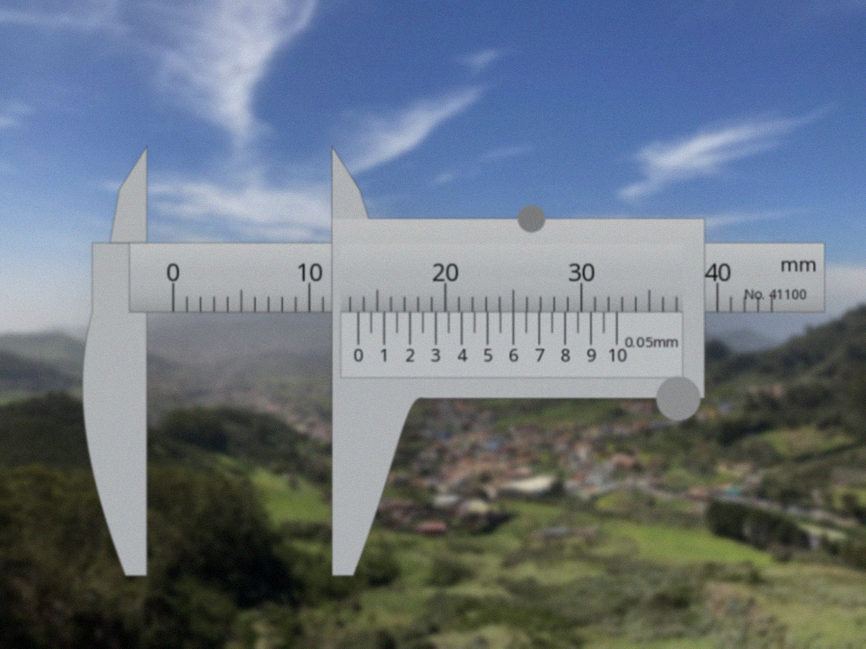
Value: value=13.6 unit=mm
